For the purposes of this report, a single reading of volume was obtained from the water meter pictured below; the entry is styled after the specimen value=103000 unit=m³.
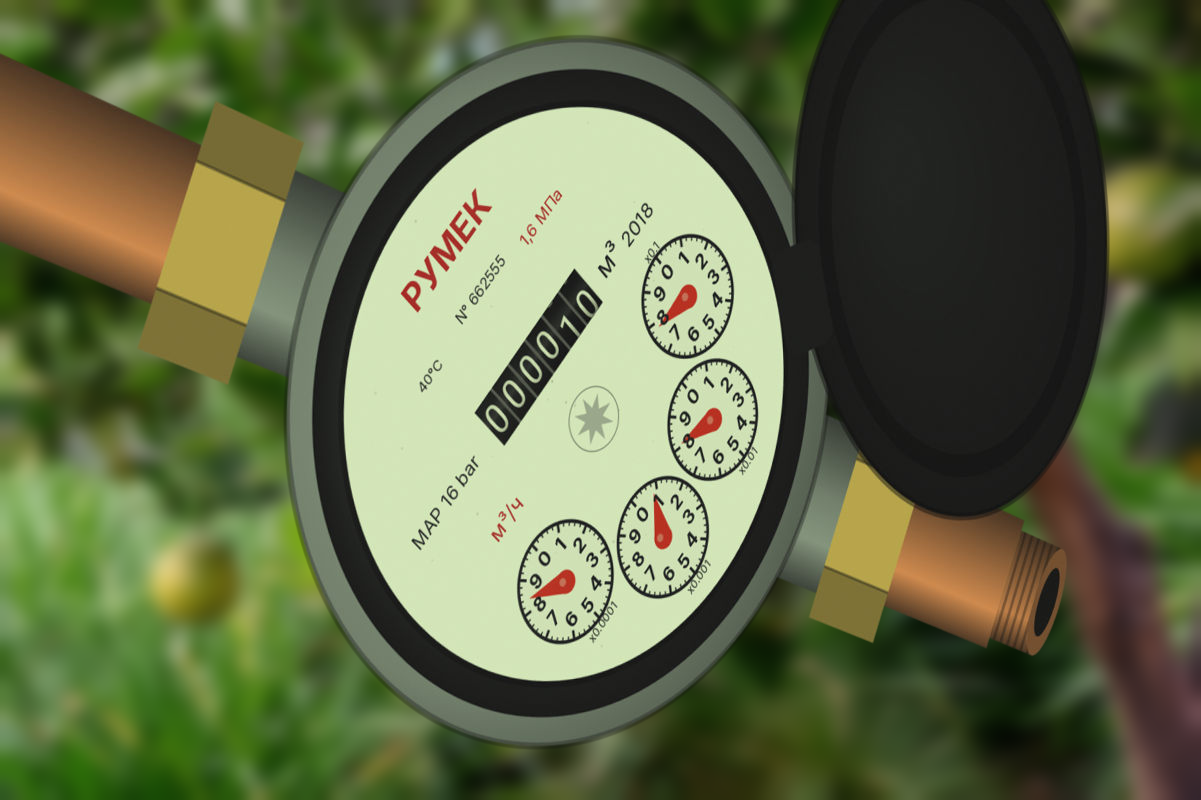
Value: value=9.7808 unit=m³
